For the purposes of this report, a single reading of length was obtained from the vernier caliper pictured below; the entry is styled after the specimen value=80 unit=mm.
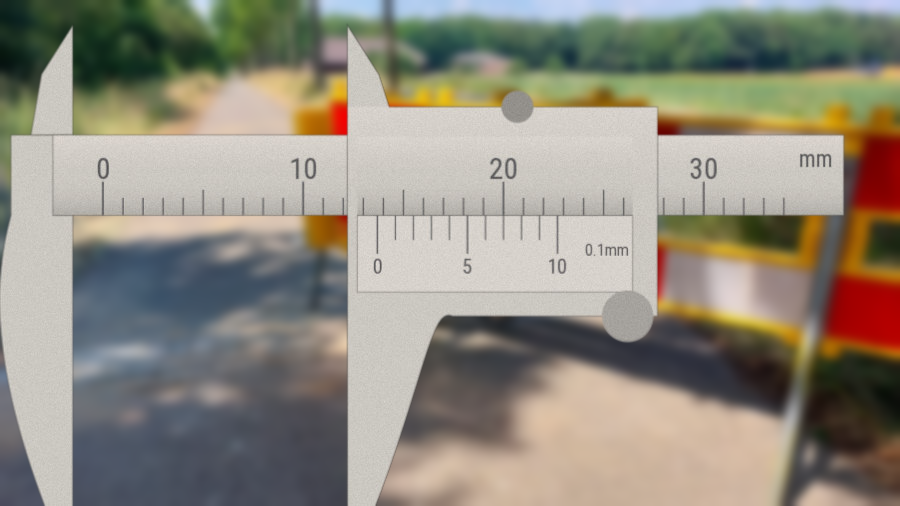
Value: value=13.7 unit=mm
